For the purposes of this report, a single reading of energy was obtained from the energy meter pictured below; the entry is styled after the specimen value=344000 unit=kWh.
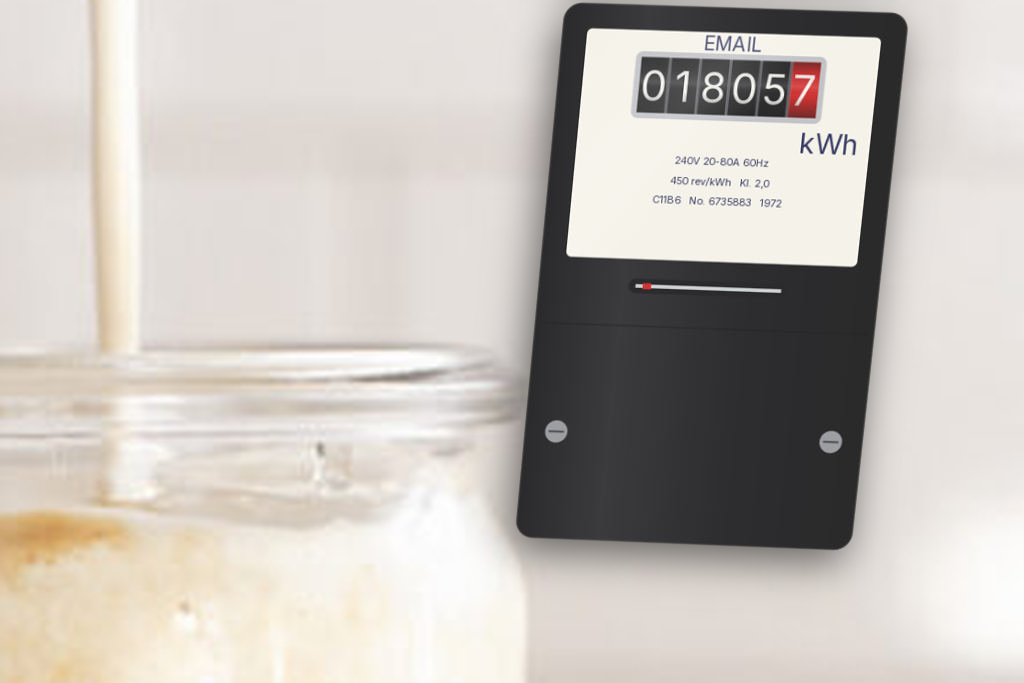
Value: value=1805.7 unit=kWh
